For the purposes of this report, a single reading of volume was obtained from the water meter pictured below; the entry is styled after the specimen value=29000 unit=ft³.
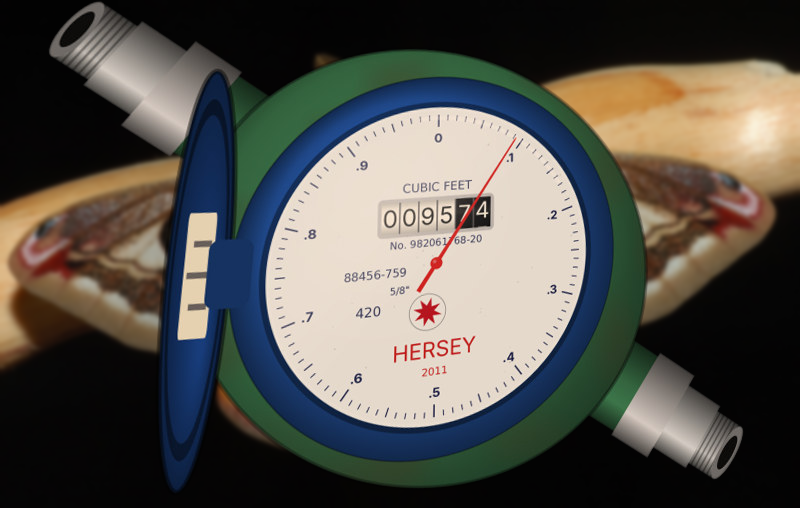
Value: value=9574.09 unit=ft³
